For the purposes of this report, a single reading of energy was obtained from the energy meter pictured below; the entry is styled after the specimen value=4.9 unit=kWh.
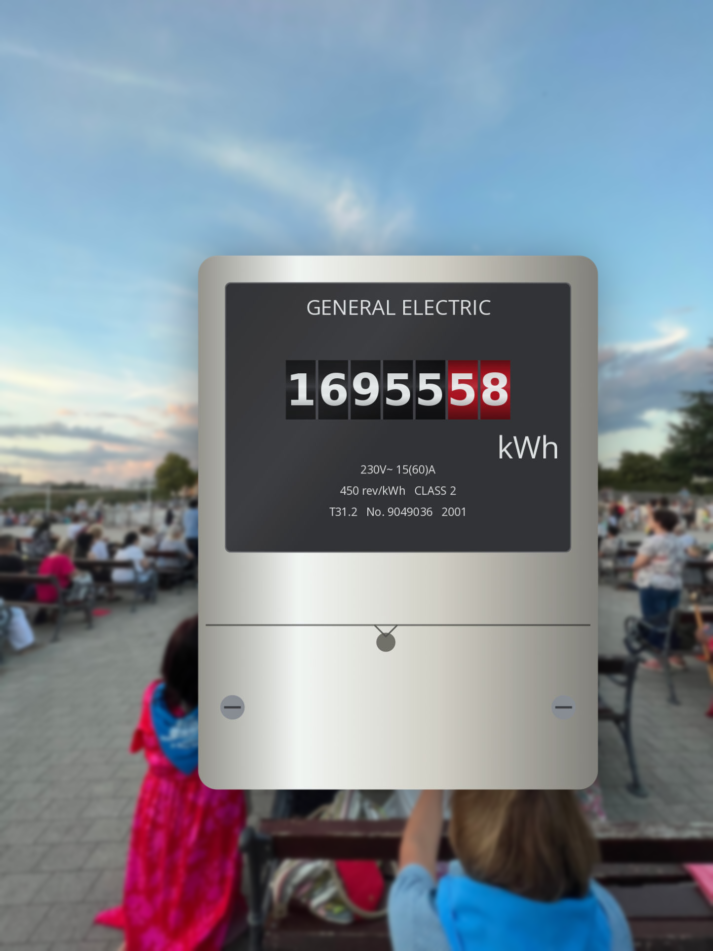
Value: value=16955.58 unit=kWh
